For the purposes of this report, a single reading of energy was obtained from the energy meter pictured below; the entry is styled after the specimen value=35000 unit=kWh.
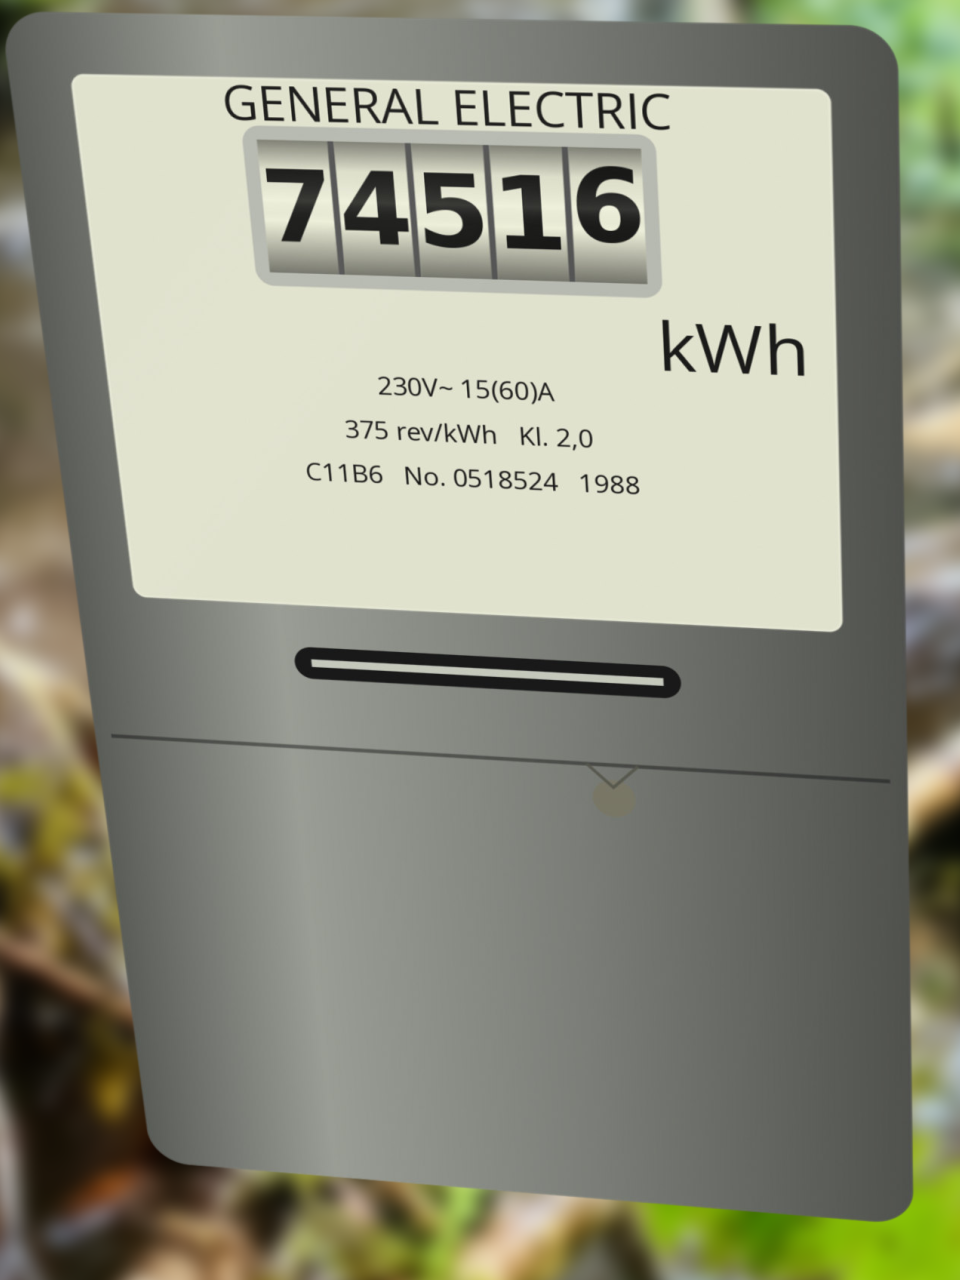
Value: value=74516 unit=kWh
